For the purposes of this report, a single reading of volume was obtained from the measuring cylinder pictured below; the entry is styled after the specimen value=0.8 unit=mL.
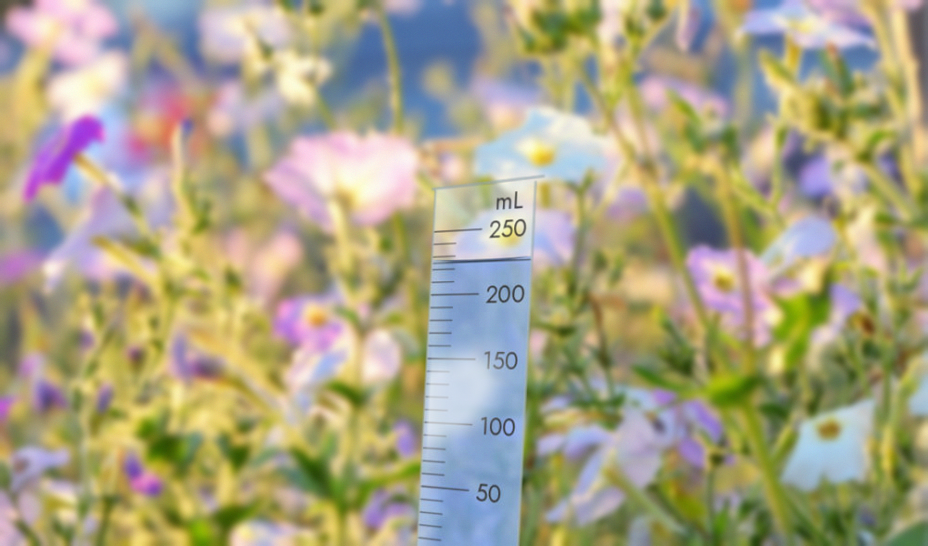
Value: value=225 unit=mL
